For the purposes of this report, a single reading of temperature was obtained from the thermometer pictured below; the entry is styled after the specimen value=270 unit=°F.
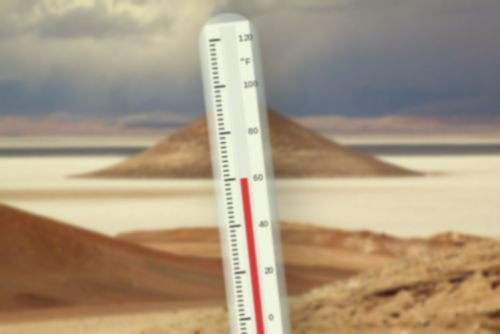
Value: value=60 unit=°F
